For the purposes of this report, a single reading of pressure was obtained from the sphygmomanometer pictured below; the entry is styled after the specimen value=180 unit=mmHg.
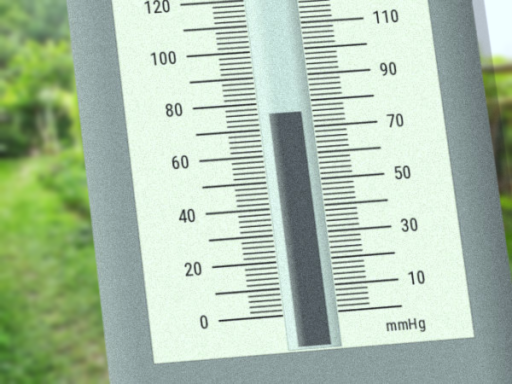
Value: value=76 unit=mmHg
